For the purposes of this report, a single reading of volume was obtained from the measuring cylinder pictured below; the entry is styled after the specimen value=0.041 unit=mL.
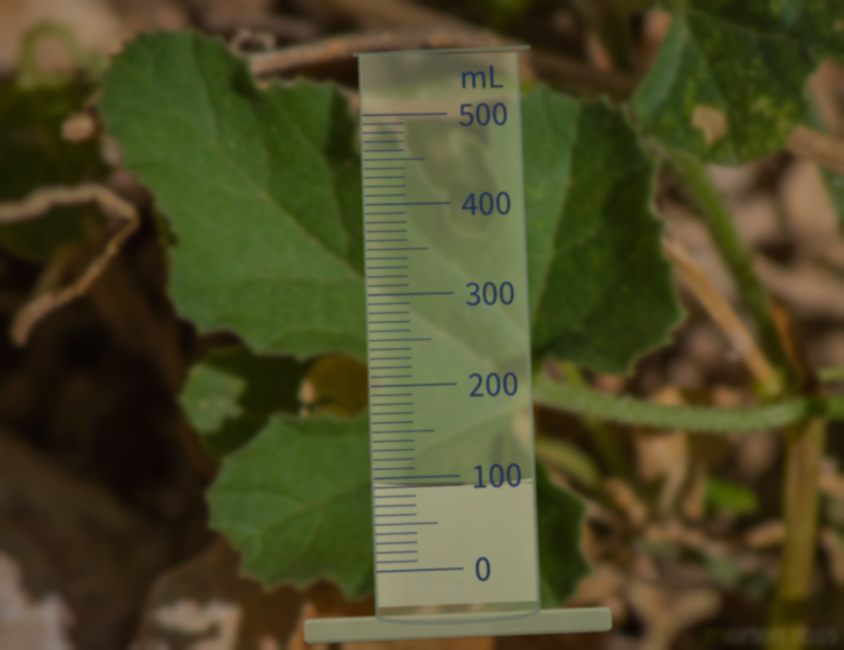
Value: value=90 unit=mL
